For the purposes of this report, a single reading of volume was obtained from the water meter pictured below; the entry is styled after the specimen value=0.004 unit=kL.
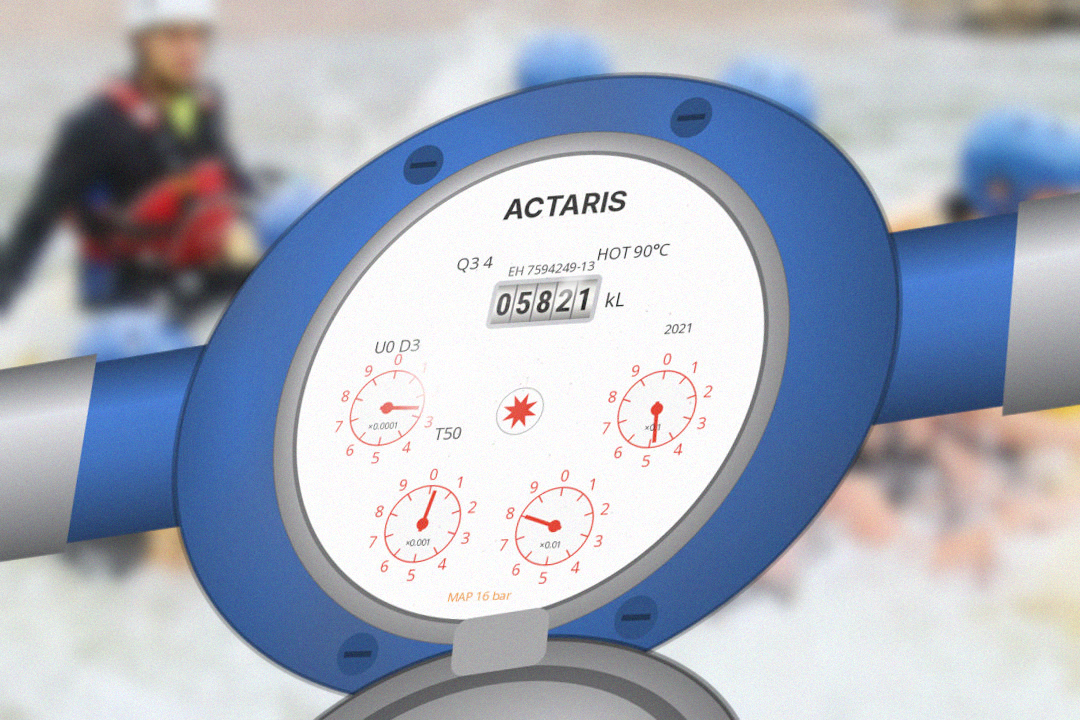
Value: value=5821.4802 unit=kL
